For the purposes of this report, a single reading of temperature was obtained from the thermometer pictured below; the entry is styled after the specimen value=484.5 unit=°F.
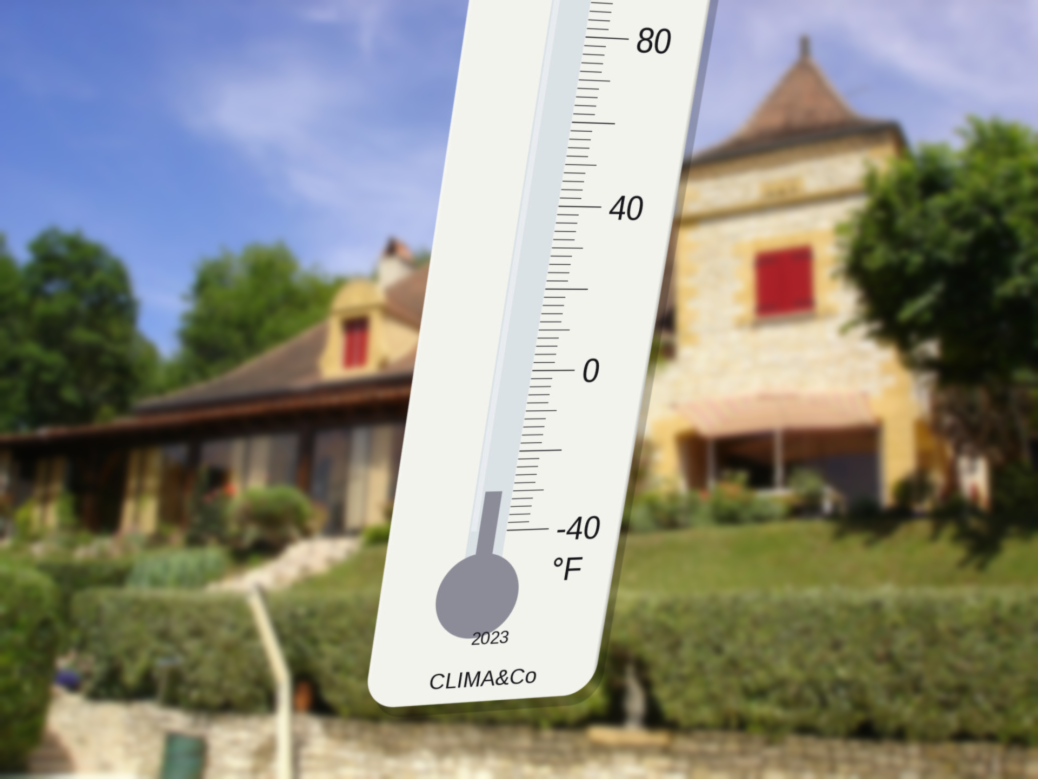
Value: value=-30 unit=°F
